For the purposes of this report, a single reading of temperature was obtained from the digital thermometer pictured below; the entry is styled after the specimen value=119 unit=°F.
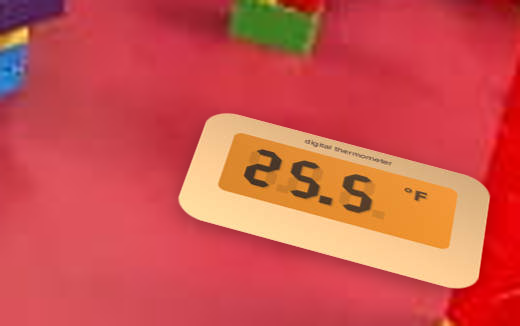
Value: value=25.5 unit=°F
